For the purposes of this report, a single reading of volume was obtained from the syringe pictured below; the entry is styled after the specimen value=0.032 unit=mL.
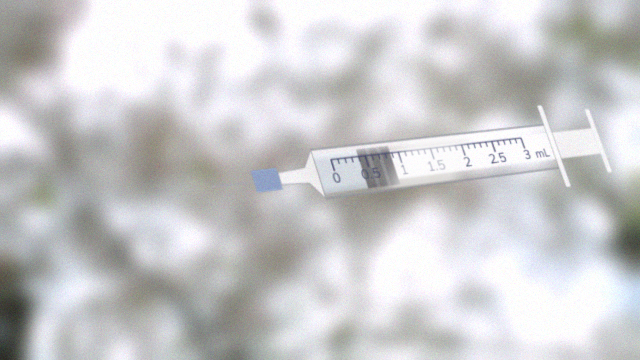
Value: value=0.4 unit=mL
